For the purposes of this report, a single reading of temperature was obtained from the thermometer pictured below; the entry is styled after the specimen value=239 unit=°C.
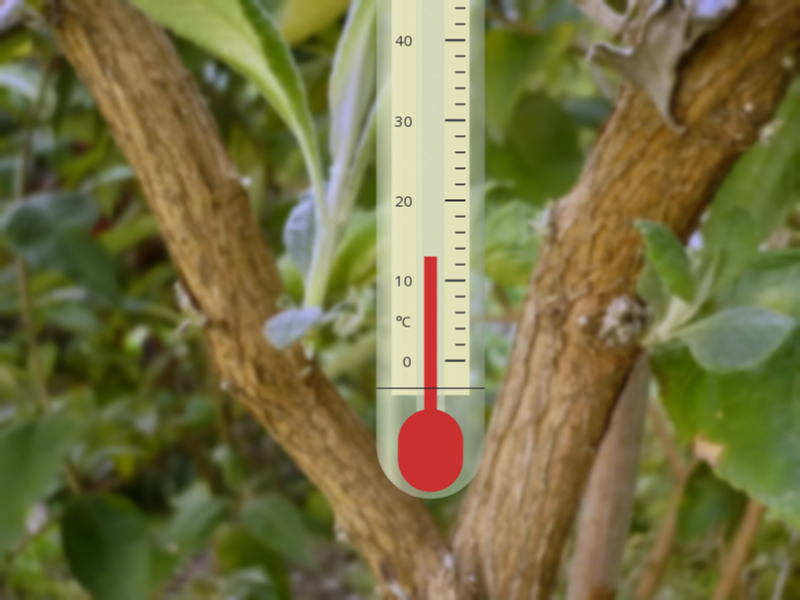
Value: value=13 unit=°C
